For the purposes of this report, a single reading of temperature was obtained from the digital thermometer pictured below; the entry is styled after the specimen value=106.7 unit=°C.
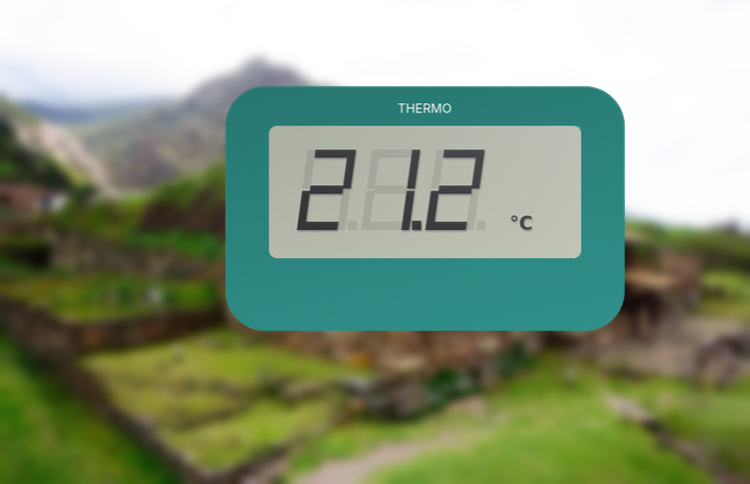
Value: value=21.2 unit=°C
